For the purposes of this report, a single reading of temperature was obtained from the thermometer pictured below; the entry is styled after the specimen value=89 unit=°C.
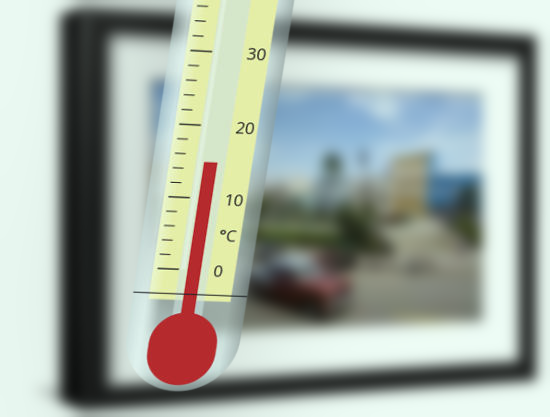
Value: value=15 unit=°C
